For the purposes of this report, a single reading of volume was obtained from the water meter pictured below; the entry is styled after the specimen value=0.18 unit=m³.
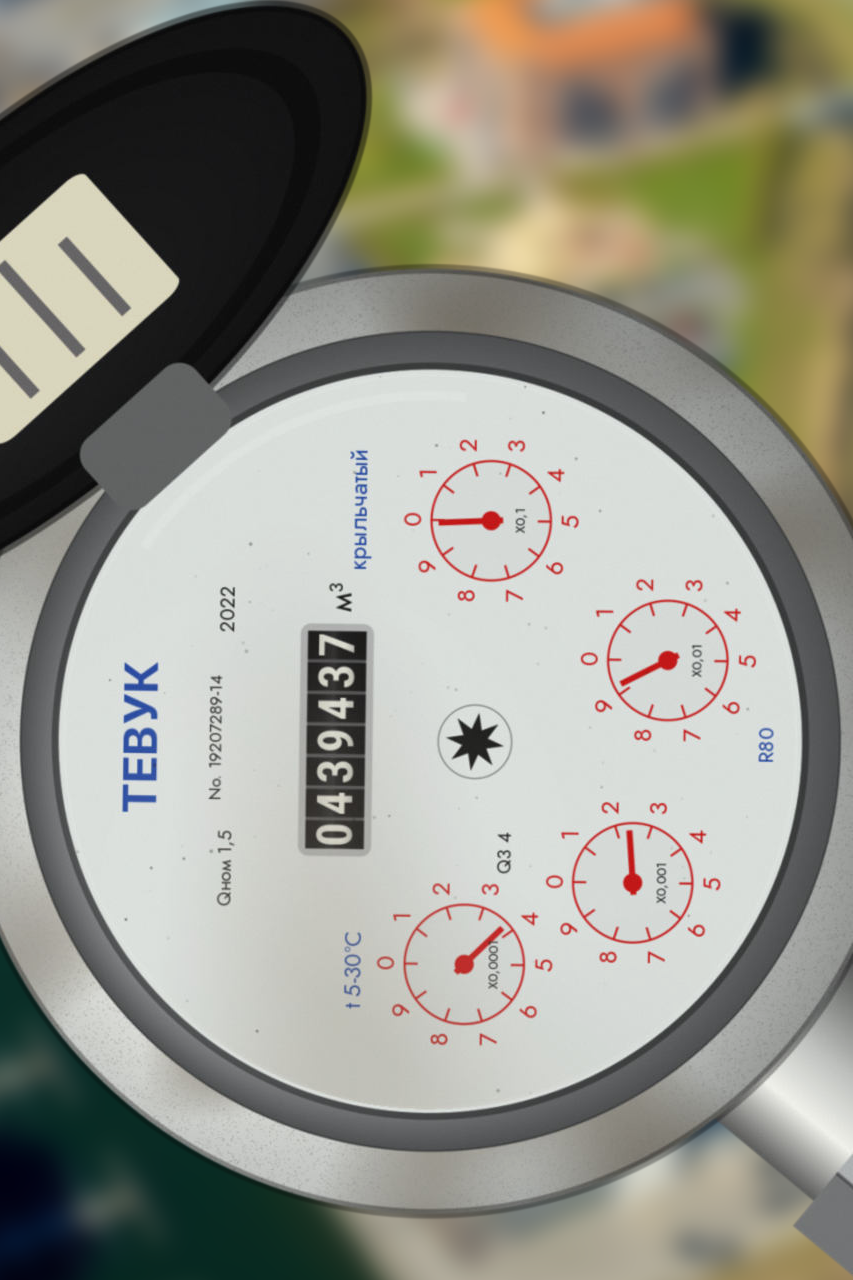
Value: value=439436.9923 unit=m³
